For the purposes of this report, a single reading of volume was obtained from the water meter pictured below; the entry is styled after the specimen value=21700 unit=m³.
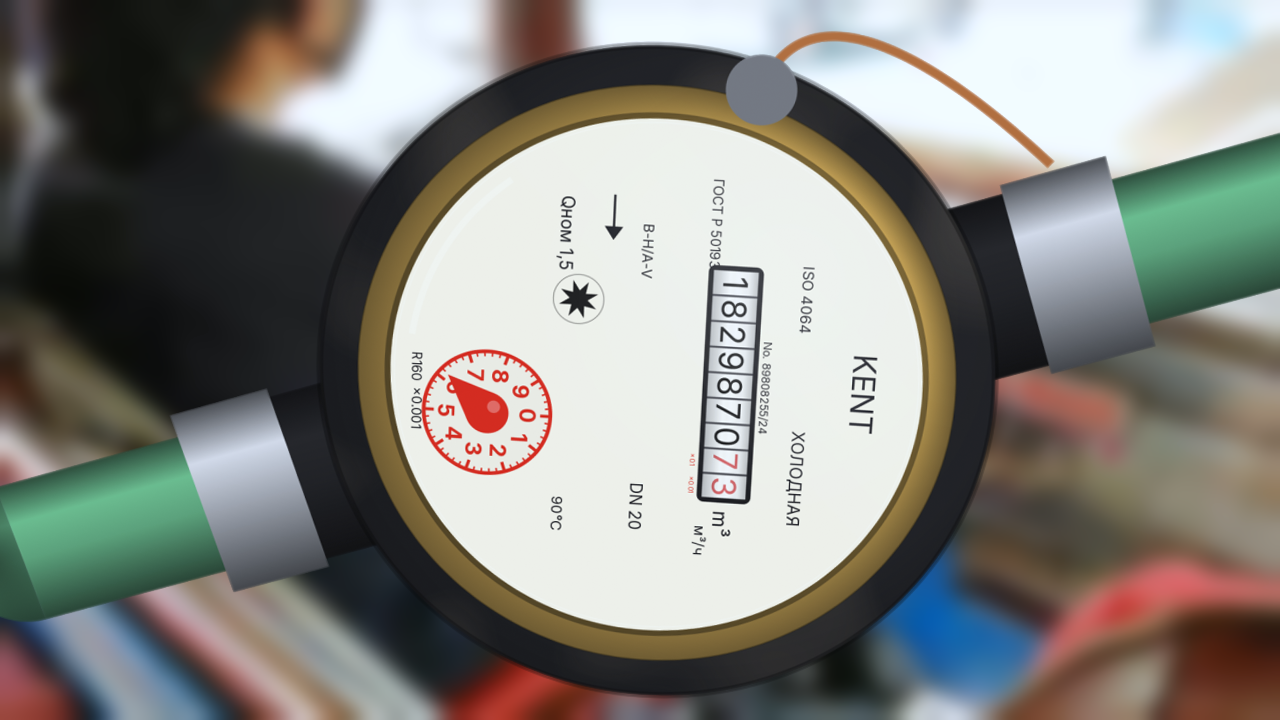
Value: value=1829870.736 unit=m³
